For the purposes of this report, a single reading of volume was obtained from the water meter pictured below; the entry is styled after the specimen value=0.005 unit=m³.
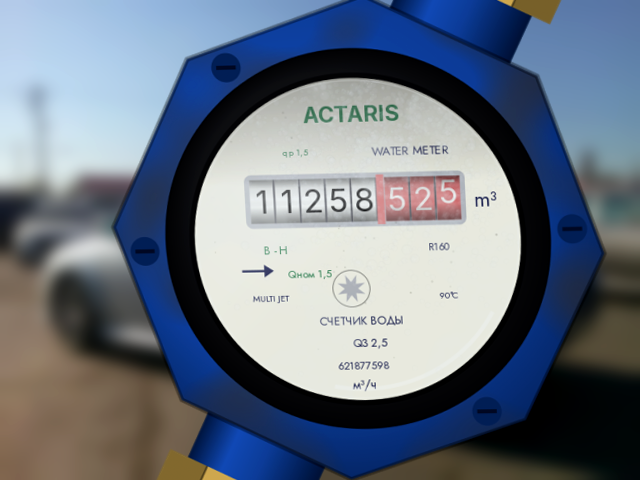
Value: value=11258.525 unit=m³
